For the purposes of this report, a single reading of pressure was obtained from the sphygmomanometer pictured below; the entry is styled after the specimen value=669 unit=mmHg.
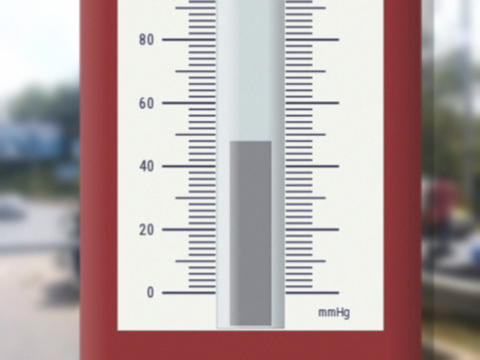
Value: value=48 unit=mmHg
